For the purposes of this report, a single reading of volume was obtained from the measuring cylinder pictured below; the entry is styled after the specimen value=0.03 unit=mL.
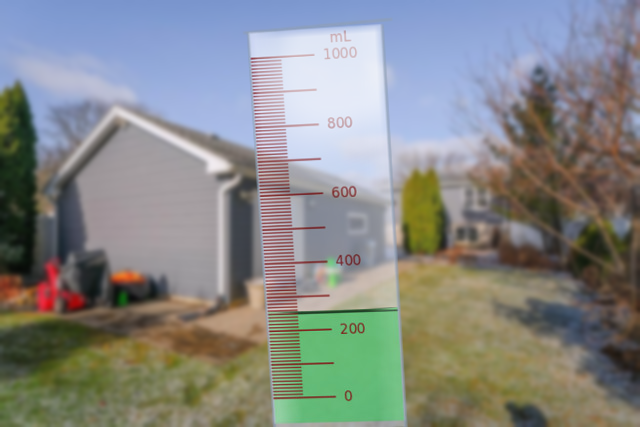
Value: value=250 unit=mL
